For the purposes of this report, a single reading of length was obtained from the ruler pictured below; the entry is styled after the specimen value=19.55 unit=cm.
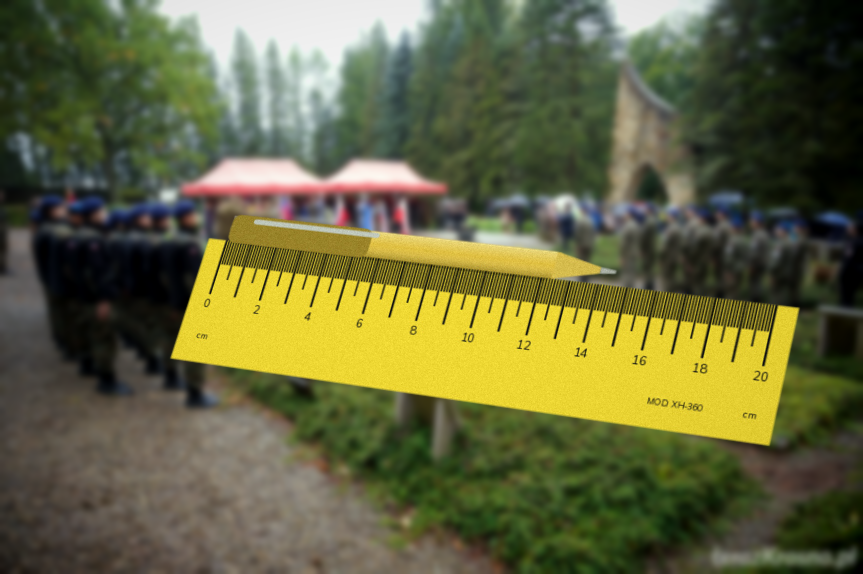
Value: value=14.5 unit=cm
